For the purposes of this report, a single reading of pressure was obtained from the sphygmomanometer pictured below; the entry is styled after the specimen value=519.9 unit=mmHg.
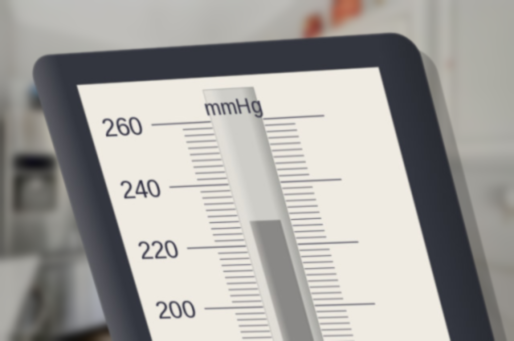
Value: value=228 unit=mmHg
